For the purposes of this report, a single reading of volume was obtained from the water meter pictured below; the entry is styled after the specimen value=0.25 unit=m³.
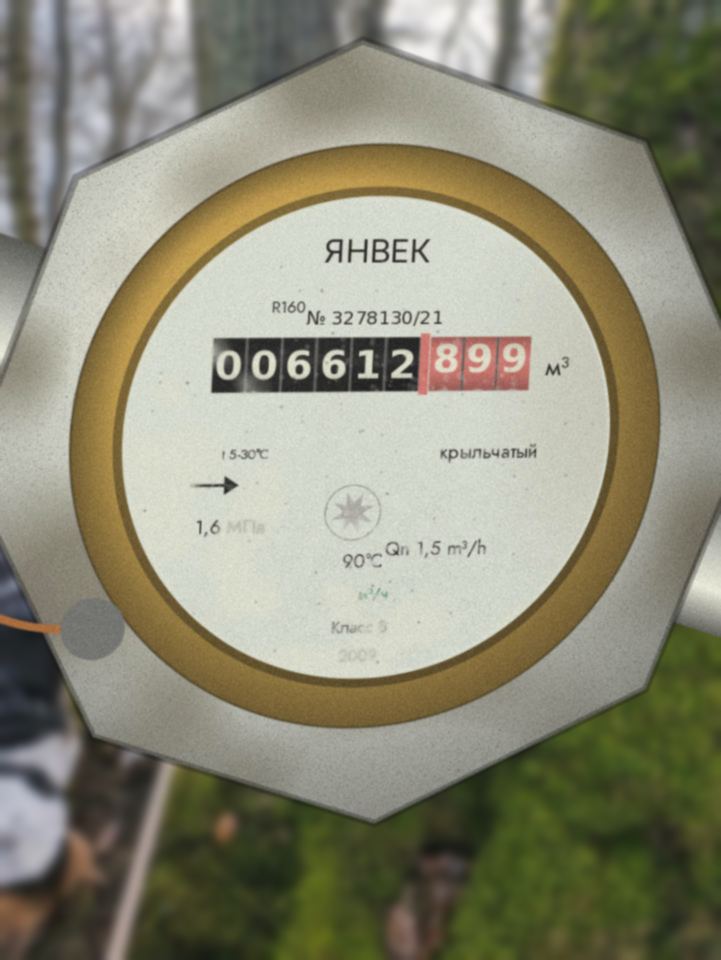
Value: value=6612.899 unit=m³
